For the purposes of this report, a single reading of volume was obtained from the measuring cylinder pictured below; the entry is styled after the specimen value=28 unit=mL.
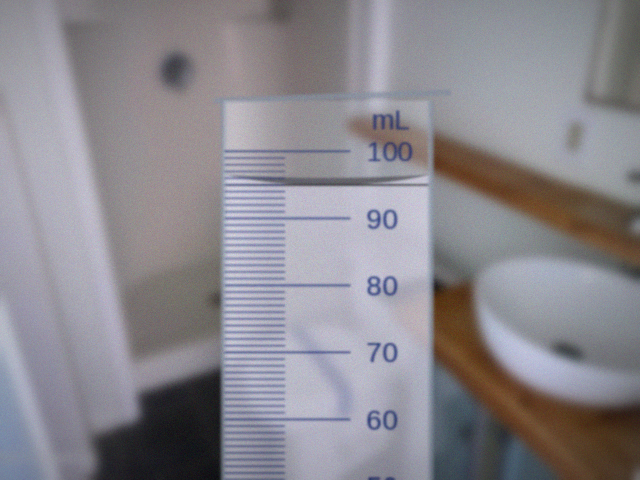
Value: value=95 unit=mL
